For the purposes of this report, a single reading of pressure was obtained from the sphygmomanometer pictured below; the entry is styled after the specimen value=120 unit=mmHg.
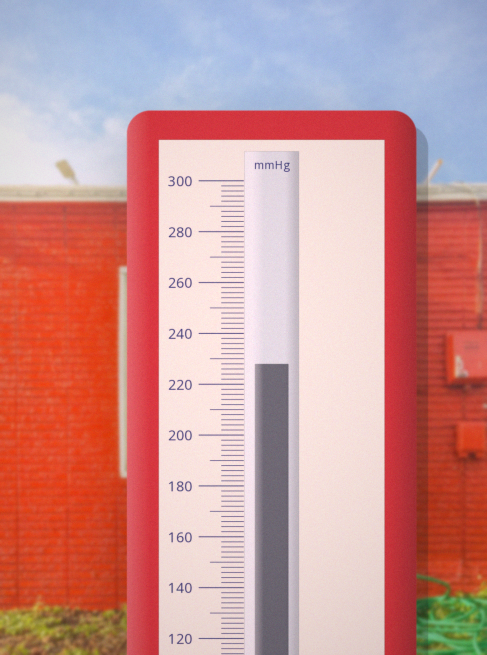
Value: value=228 unit=mmHg
